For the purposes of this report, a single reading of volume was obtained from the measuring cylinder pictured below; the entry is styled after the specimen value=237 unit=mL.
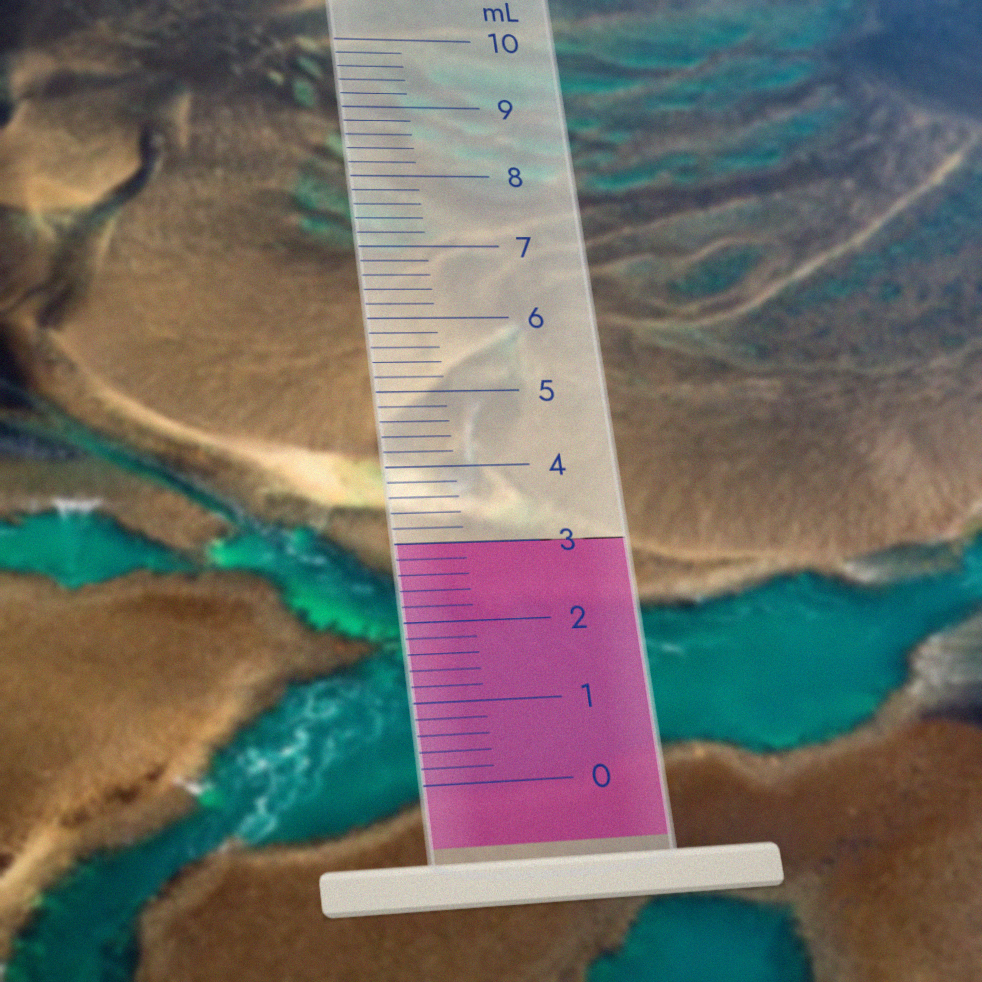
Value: value=3 unit=mL
